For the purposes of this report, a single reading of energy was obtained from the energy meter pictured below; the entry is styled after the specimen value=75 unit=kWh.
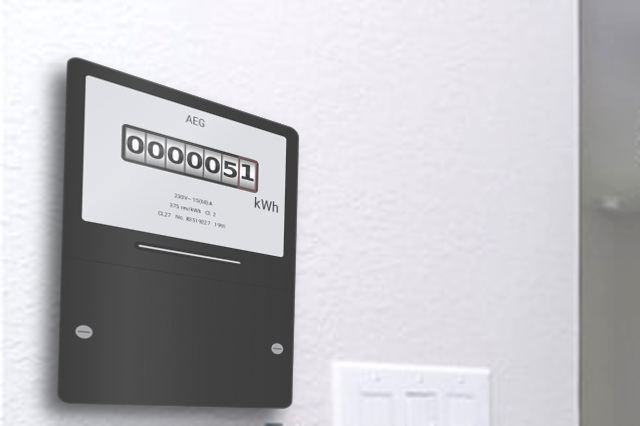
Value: value=5.1 unit=kWh
